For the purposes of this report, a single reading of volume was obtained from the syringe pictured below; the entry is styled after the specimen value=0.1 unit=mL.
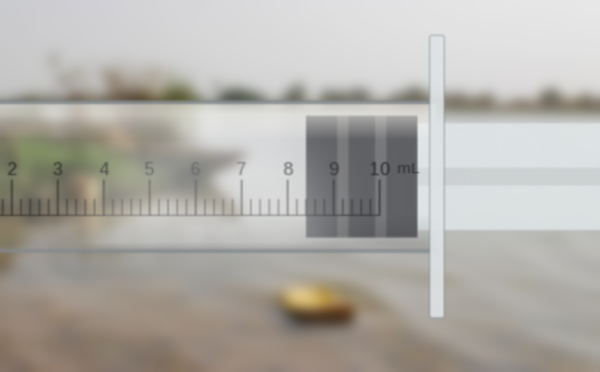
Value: value=8.4 unit=mL
